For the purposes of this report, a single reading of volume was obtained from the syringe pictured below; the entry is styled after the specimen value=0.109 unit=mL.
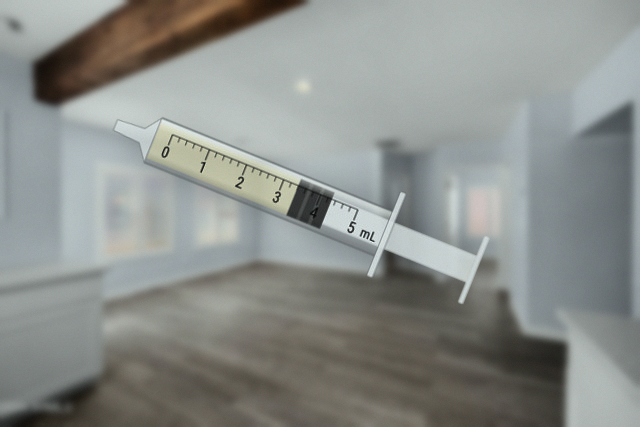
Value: value=3.4 unit=mL
